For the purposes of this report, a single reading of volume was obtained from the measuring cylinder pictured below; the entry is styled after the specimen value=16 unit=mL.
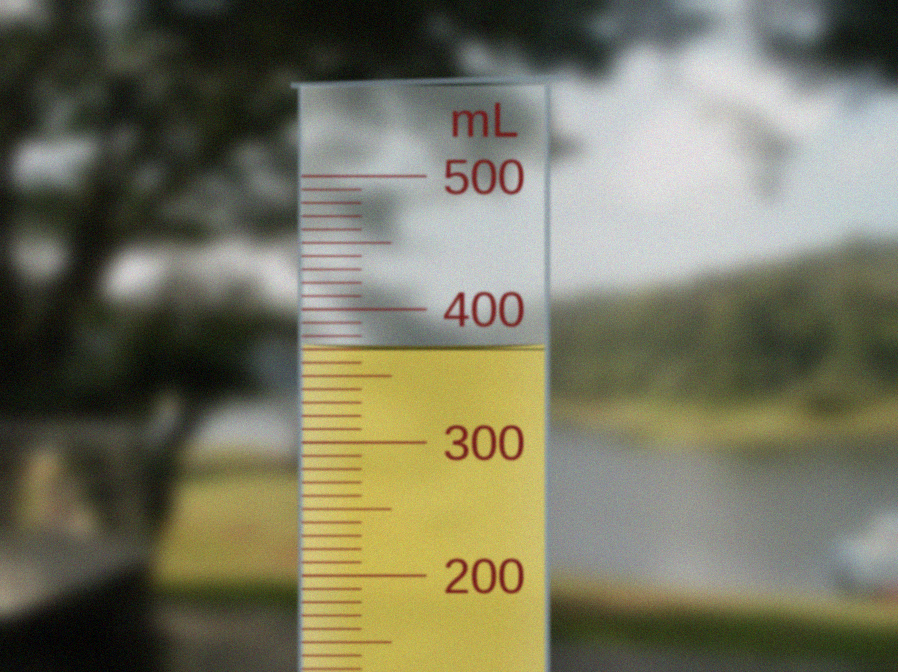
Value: value=370 unit=mL
